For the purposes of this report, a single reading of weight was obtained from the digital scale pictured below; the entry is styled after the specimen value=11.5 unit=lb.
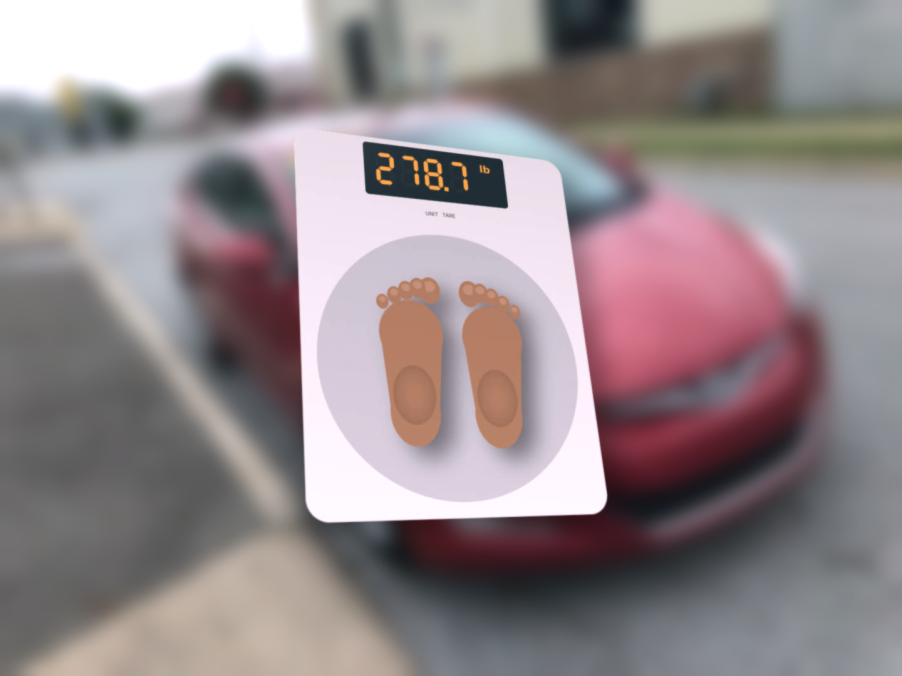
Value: value=278.7 unit=lb
